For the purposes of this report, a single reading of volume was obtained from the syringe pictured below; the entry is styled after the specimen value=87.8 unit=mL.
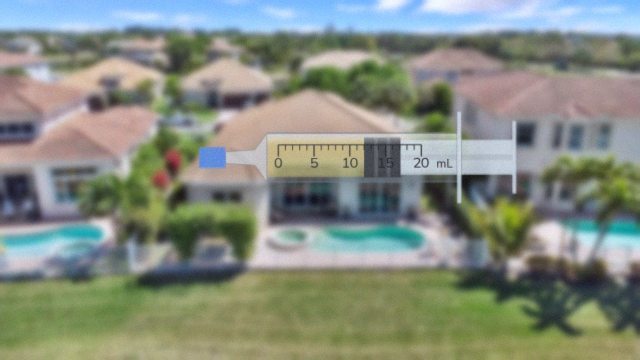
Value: value=12 unit=mL
